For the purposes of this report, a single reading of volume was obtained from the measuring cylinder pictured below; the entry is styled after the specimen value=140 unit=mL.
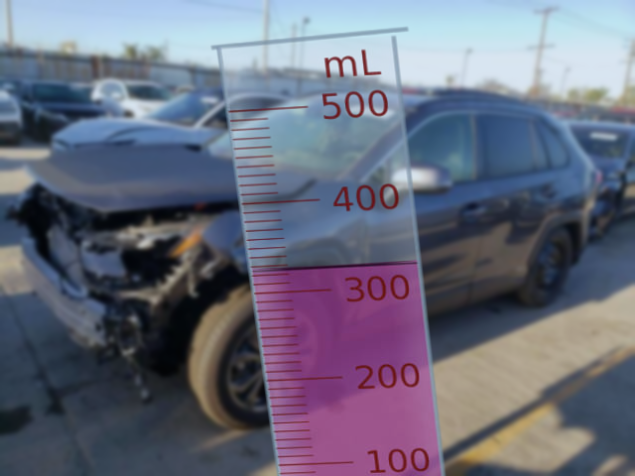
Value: value=325 unit=mL
